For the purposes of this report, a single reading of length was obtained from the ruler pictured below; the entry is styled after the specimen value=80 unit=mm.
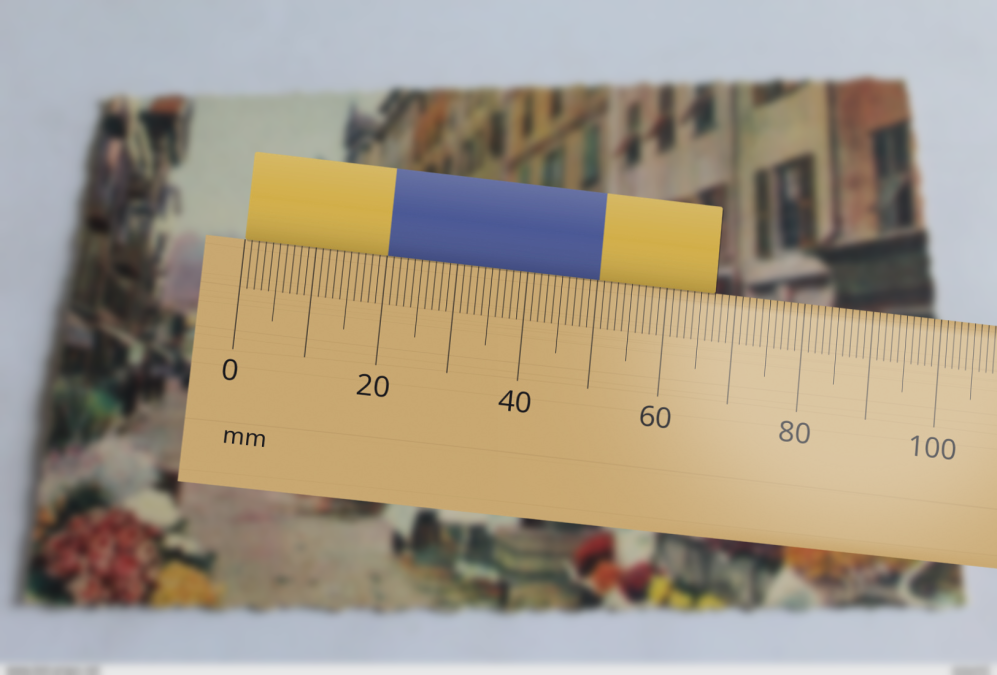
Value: value=67 unit=mm
